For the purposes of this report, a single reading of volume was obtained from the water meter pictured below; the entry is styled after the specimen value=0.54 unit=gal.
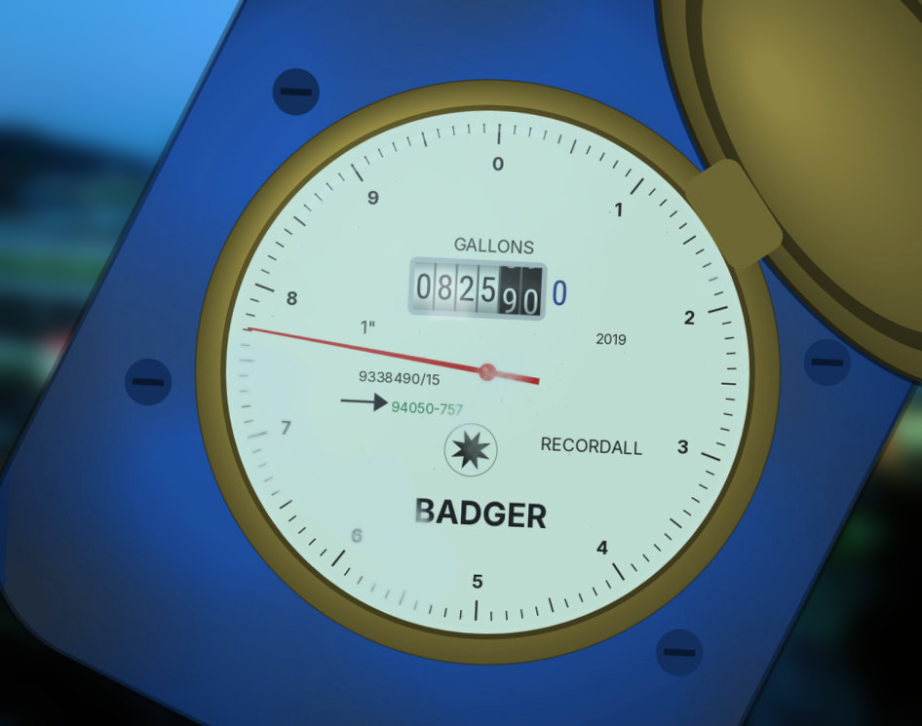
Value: value=825897.7 unit=gal
